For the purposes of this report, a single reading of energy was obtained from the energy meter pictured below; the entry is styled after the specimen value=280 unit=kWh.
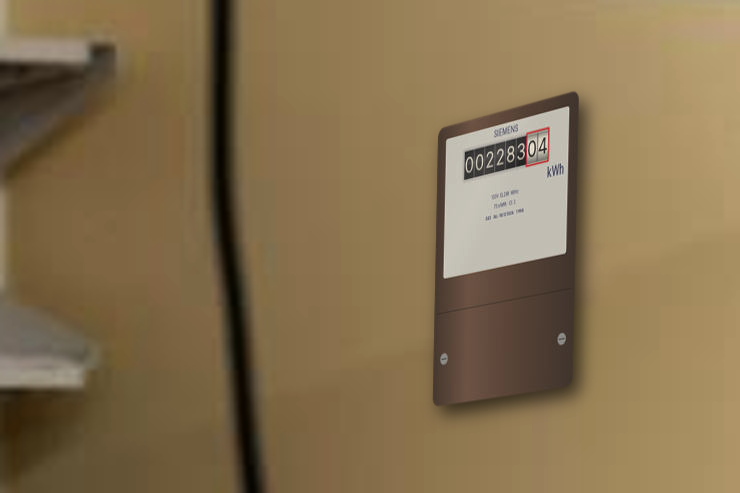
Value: value=2283.04 unit=kWh
